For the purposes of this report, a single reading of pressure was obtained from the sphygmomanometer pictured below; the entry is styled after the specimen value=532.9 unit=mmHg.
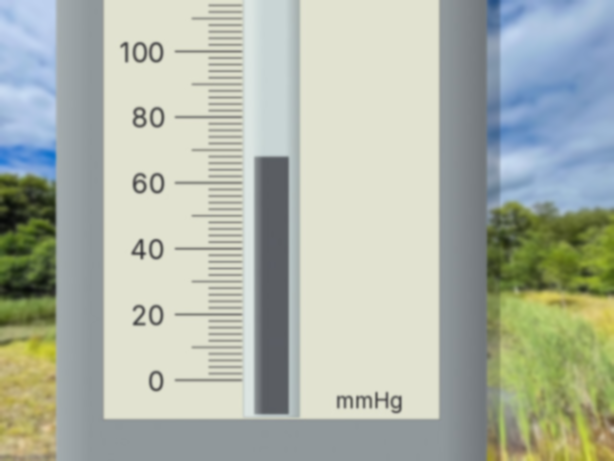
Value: value=68 unit=mmHg
